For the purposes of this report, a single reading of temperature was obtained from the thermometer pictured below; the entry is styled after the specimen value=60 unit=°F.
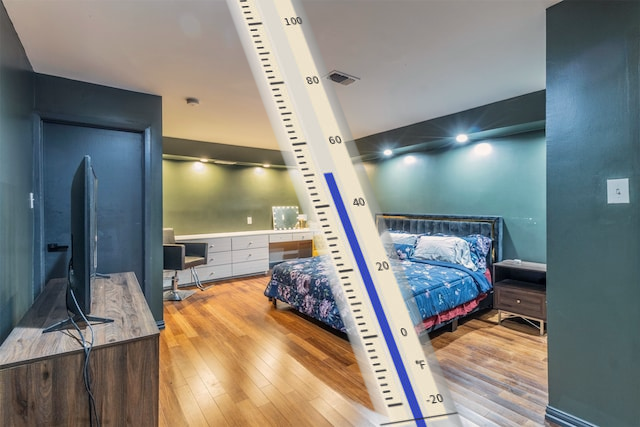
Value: value=50 unit=°F
